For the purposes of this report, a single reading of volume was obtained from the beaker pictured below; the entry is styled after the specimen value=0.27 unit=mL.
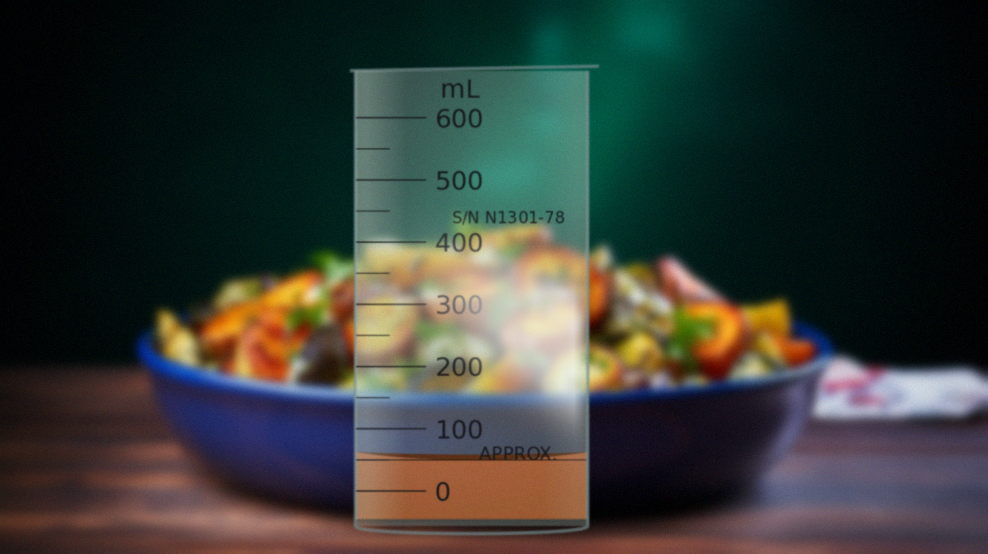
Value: value=50 unit=mL
